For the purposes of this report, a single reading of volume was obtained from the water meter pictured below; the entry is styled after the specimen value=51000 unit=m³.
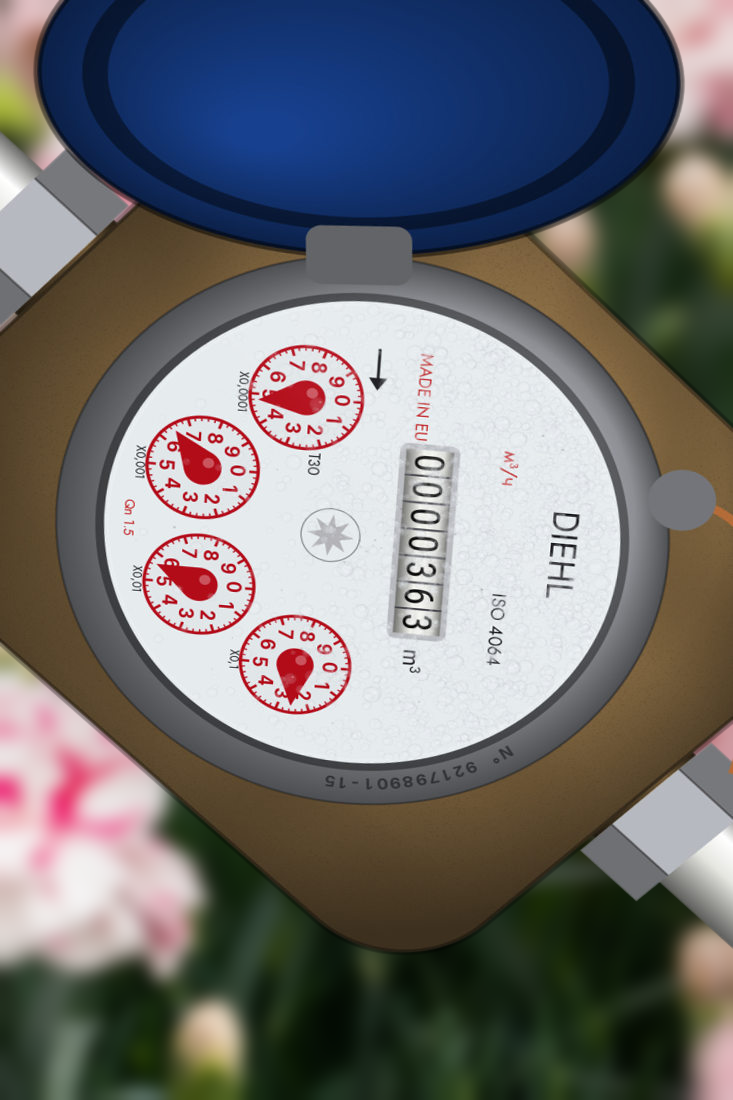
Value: value=363.2564 unit=m³
